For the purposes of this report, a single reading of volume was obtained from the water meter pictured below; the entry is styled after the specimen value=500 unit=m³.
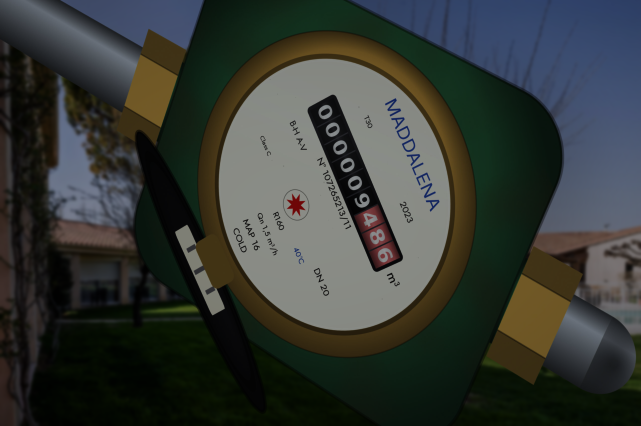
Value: value=9.486 unit=m³
